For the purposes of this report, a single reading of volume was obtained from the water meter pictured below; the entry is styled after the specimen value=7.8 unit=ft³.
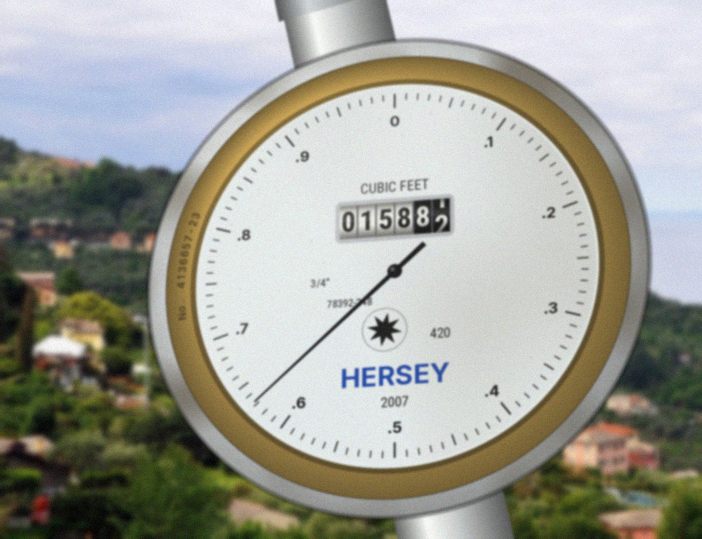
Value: value=15881.63 unit=ft³
